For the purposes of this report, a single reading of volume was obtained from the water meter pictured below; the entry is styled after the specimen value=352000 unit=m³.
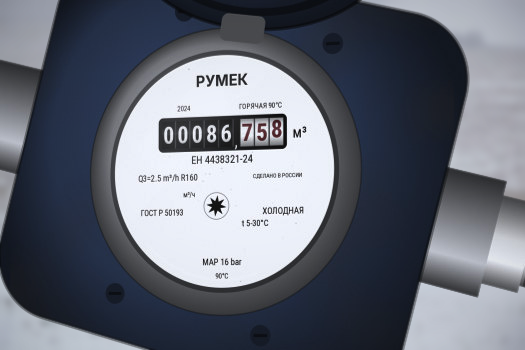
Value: value=86.758 unit=m³
